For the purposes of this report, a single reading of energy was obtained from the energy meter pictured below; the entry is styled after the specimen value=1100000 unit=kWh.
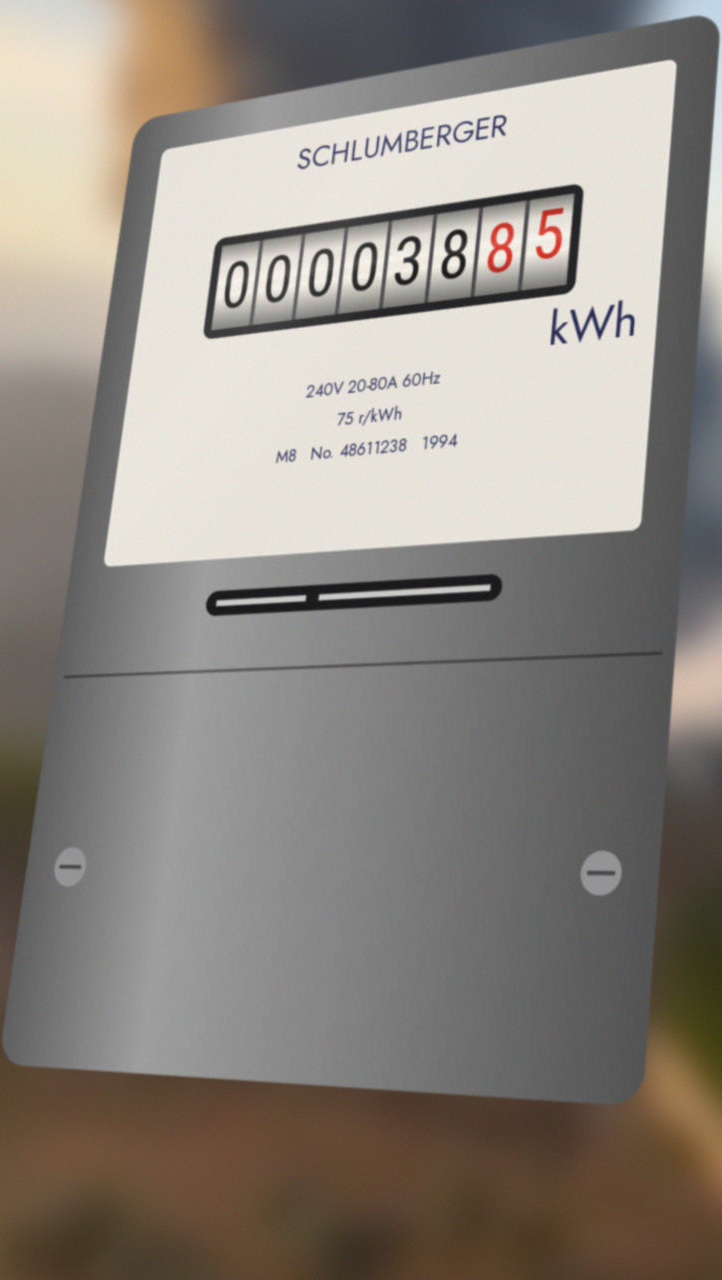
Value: value=38.85 unit=kWh
